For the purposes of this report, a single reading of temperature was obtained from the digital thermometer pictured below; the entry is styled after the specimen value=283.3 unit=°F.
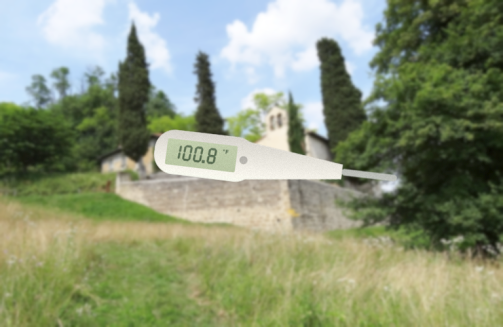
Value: value=100.8 unit=°F
